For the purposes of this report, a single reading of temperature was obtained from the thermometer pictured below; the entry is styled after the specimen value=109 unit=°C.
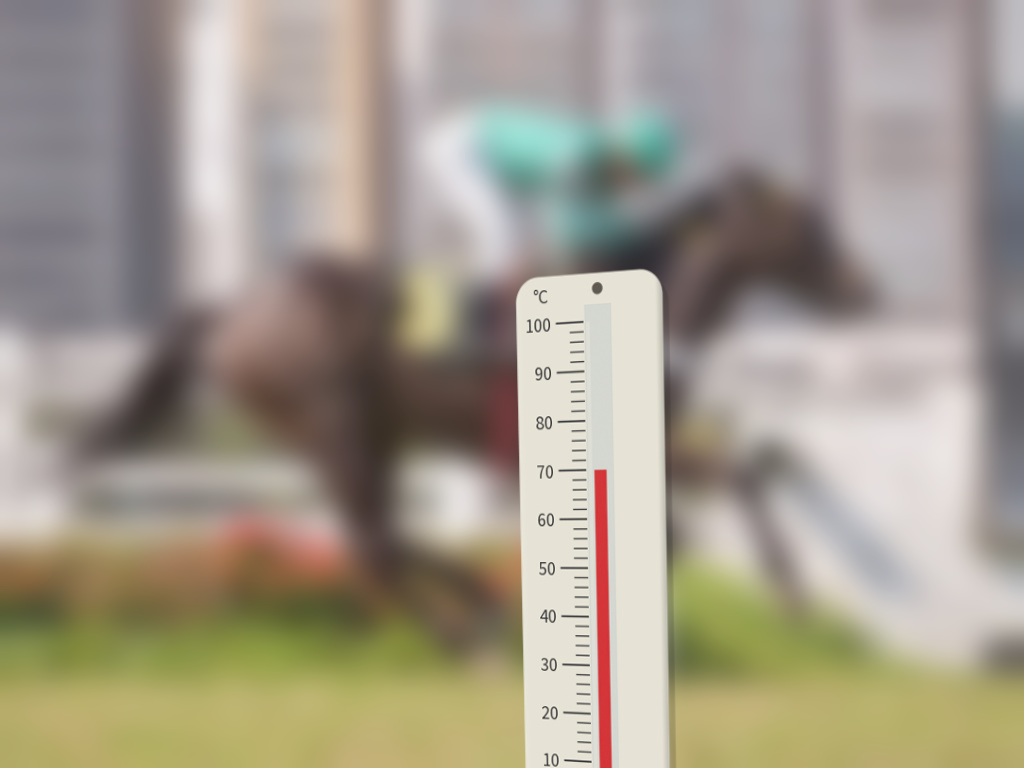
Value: value=70 unit=°C
